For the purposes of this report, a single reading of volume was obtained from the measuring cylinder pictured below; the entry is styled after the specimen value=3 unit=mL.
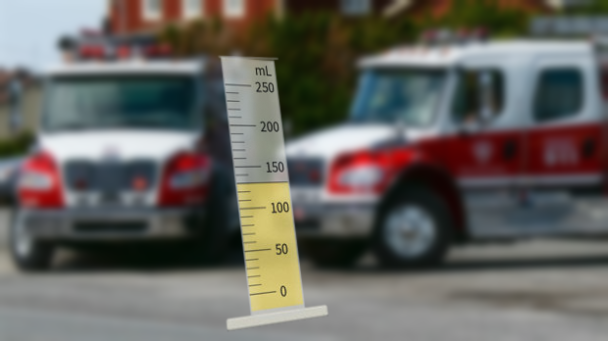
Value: value=130 unit=mL
